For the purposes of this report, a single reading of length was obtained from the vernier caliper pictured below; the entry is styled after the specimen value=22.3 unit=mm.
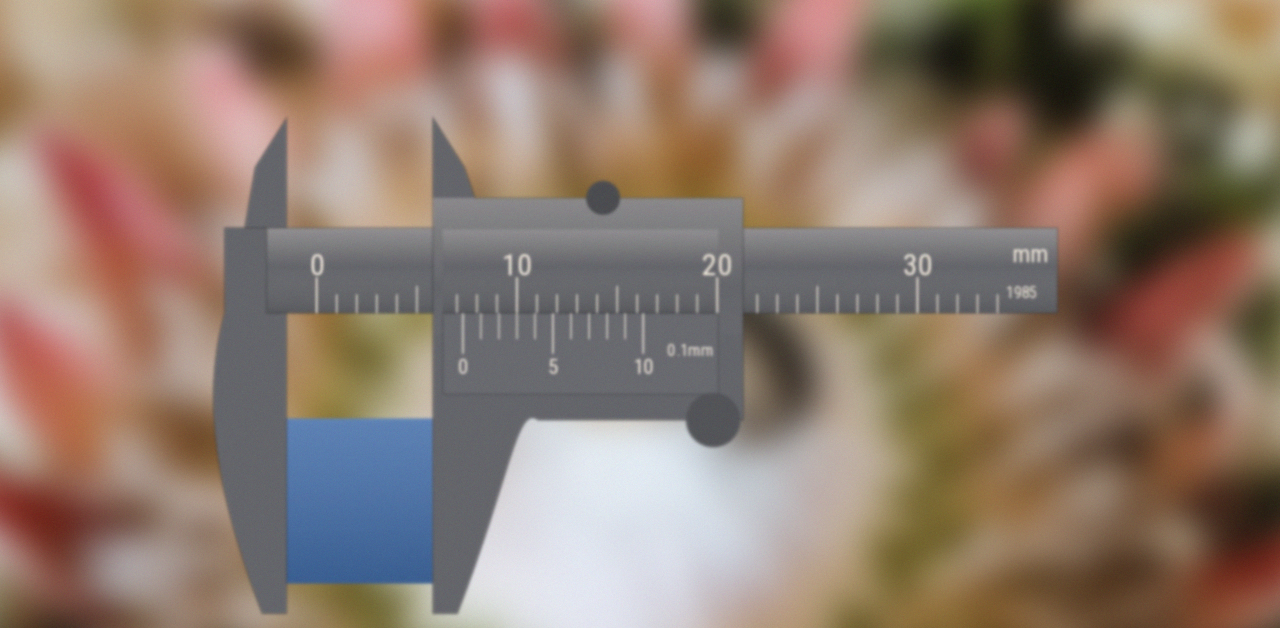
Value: value=7.3 unit=mm
